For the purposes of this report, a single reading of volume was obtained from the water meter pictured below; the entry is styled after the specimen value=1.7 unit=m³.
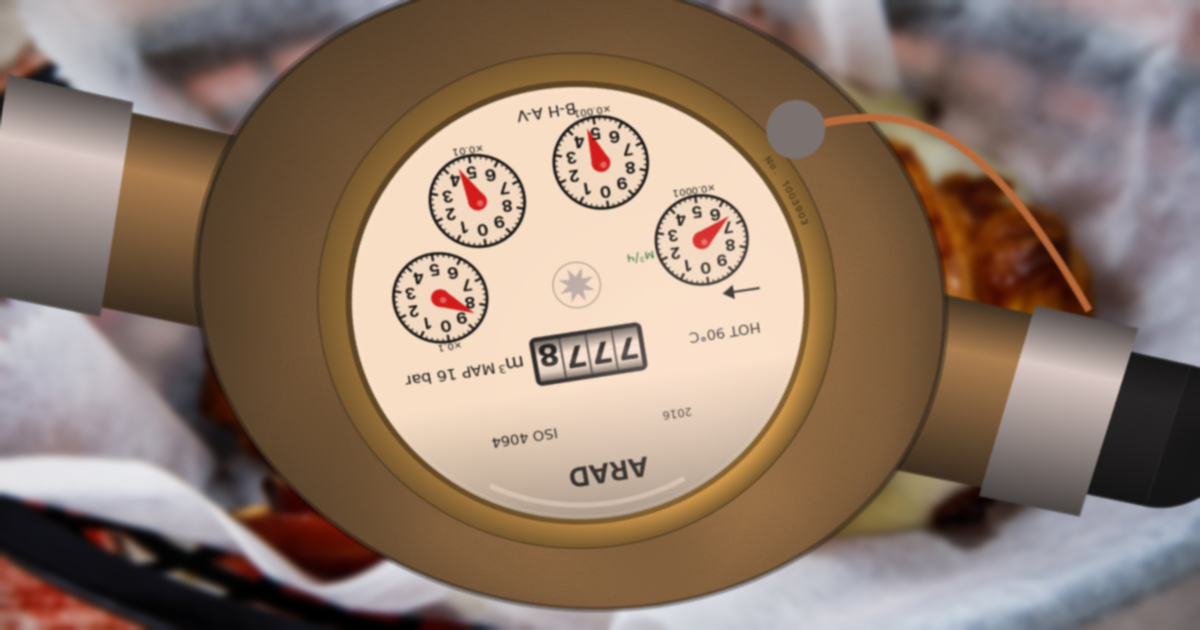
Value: value=7777.8446 unit=m³
